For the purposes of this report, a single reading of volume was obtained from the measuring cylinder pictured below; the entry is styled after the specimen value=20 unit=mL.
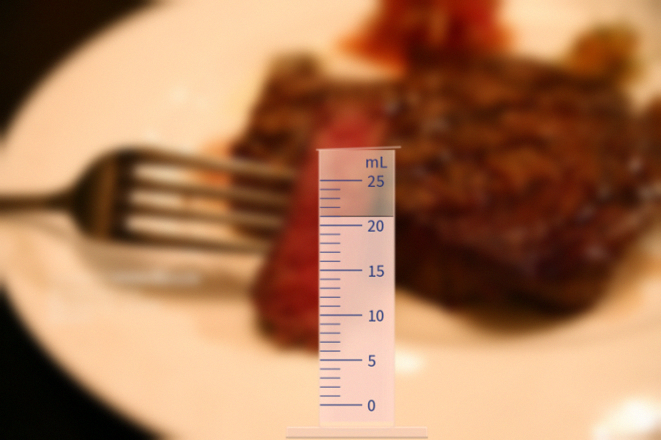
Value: value=21 unit=mL
